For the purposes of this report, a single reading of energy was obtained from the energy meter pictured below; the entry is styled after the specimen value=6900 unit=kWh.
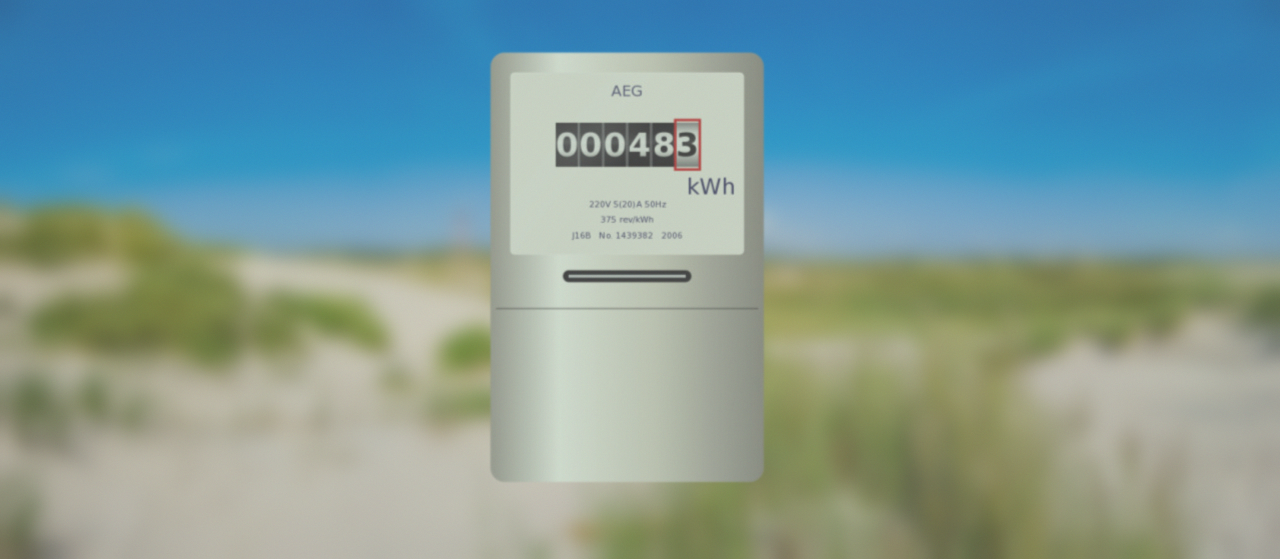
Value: value=48.3 unit=kWh
